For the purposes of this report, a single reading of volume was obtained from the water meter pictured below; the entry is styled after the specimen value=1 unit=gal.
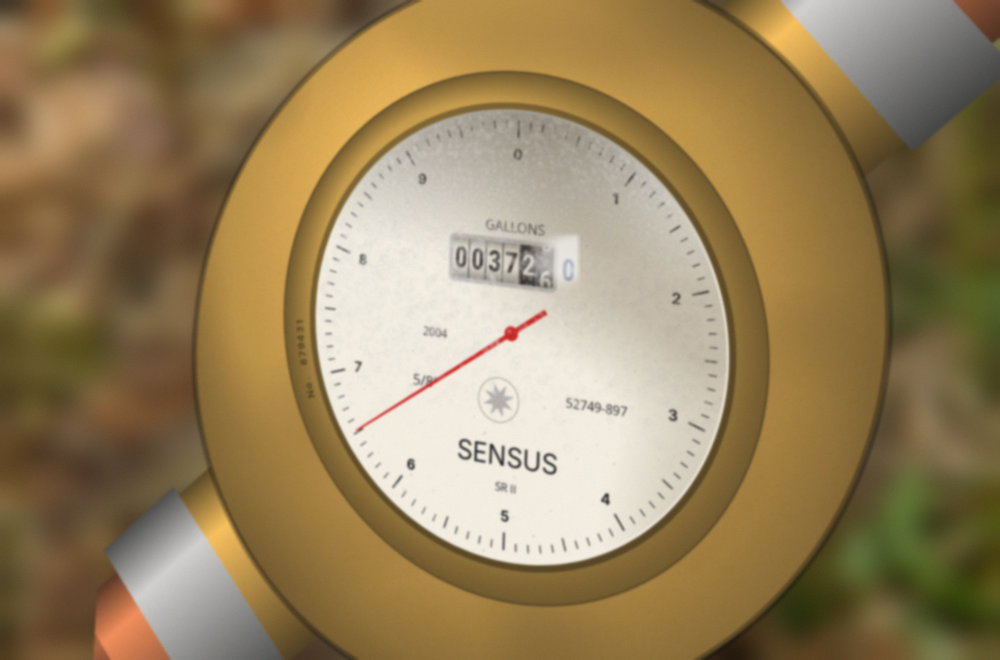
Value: value=37256.5 unit=gal
